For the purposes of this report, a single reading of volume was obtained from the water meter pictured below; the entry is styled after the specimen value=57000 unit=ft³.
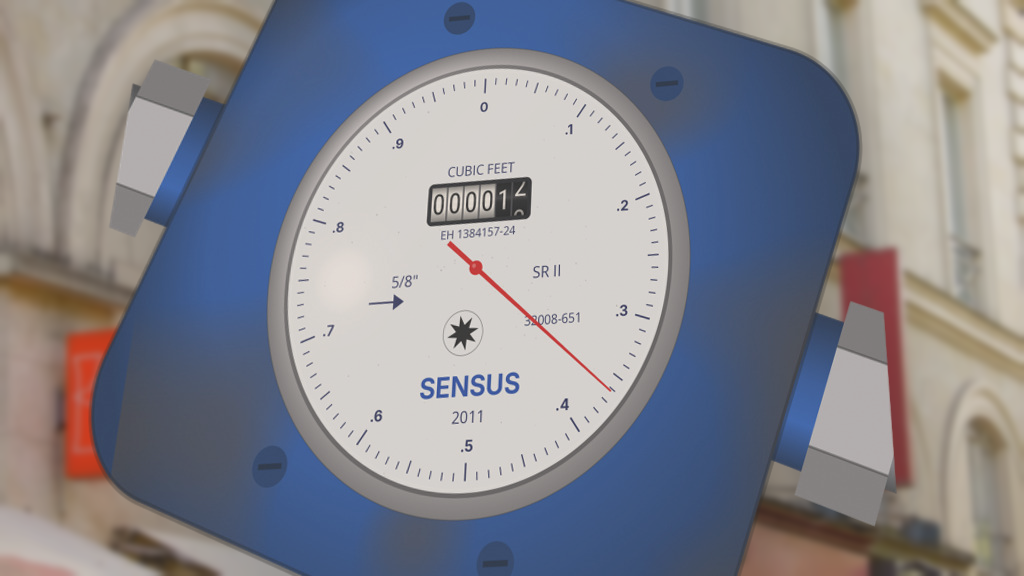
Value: value=12.36 unit=ft³
